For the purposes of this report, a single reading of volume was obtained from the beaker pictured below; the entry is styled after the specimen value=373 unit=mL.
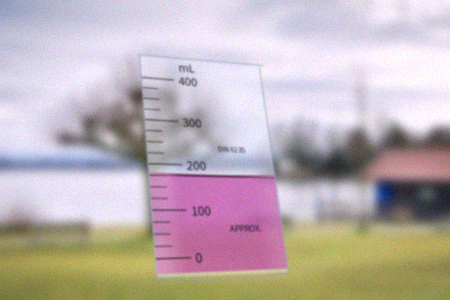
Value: value=175 unit=mL
